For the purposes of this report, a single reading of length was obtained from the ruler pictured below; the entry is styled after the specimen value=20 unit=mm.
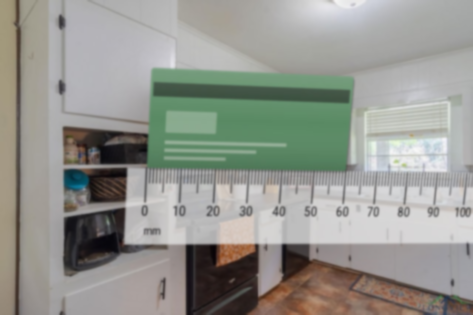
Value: value=60 unit=mm
